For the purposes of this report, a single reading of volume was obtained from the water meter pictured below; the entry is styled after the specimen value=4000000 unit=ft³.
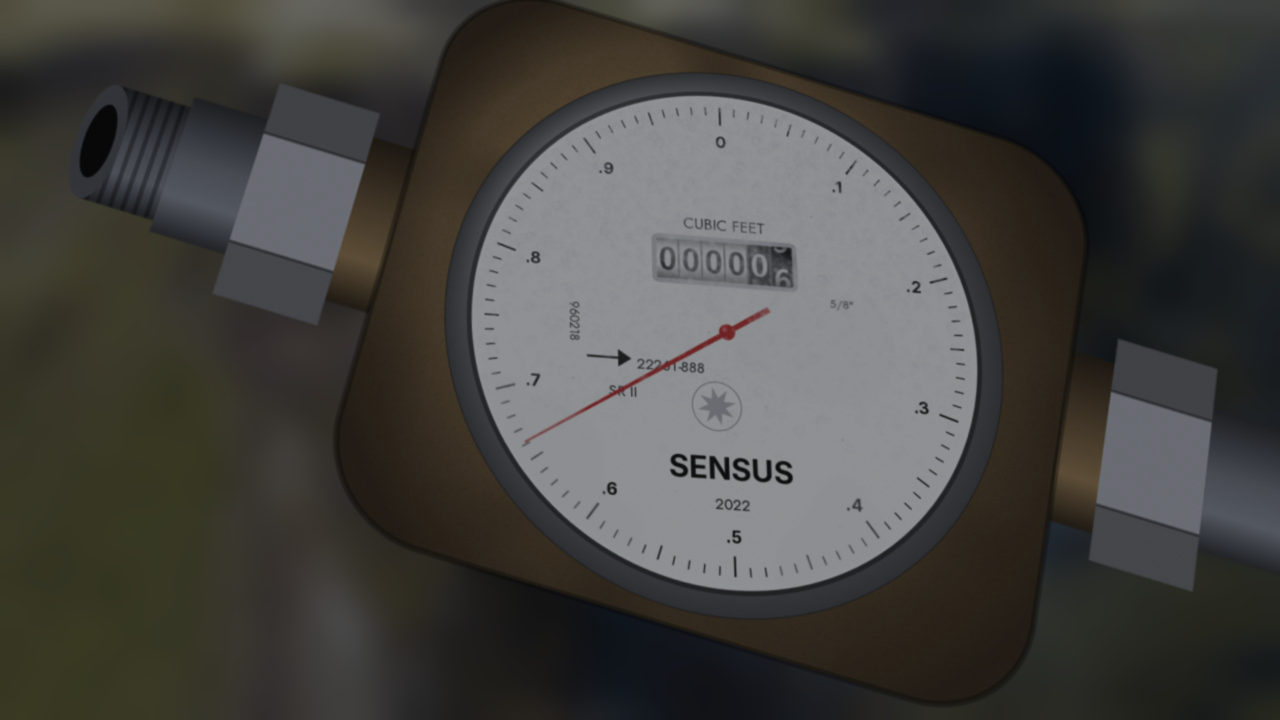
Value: value=5.66 unit=ft³
